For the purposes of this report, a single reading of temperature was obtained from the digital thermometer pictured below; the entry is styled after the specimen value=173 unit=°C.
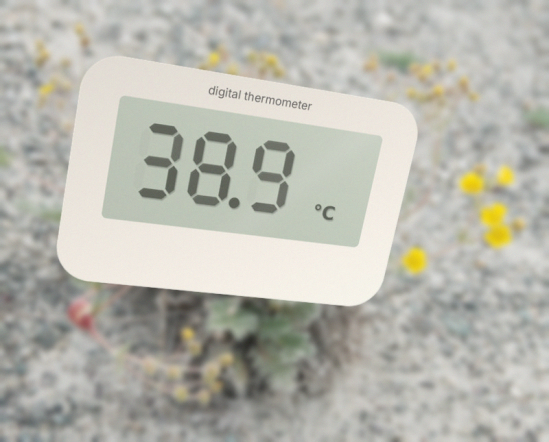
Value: value=38.9 unit=°C
